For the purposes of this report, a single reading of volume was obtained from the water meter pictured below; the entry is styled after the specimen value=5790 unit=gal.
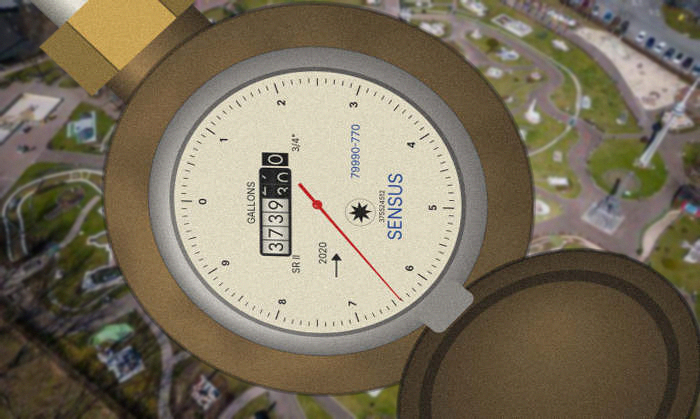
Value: value=3739296.4 unit=gal
